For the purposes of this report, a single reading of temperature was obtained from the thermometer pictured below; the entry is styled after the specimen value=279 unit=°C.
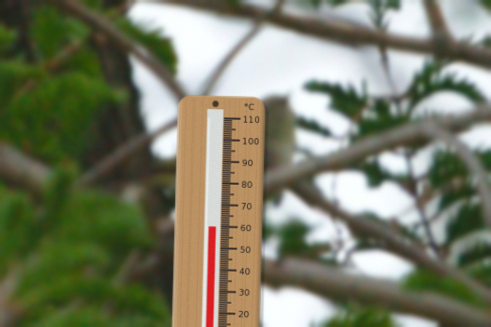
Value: value=60 unit=°C
